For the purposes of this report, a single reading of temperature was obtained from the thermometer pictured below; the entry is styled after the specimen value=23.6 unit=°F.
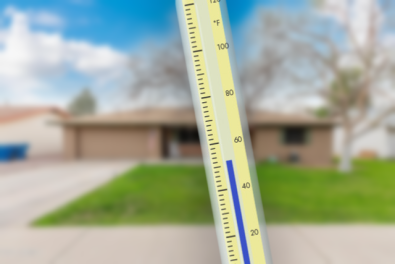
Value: value=52 unit=°F
